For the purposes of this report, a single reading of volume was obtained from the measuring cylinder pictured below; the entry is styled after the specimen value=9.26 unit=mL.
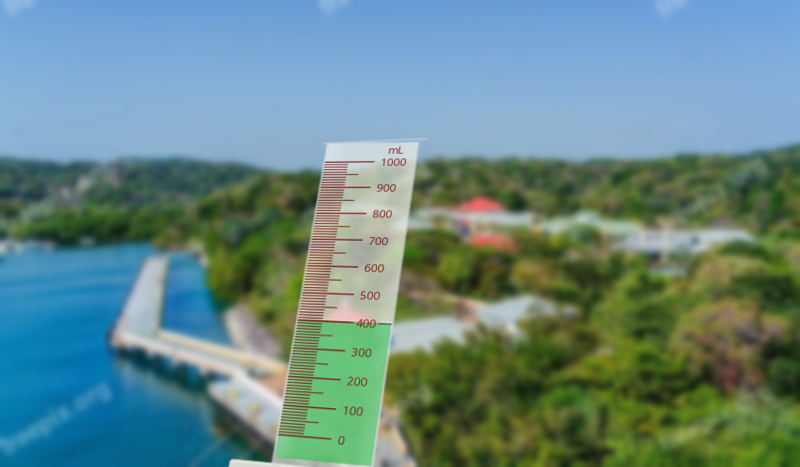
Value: value=400 unit=mL
